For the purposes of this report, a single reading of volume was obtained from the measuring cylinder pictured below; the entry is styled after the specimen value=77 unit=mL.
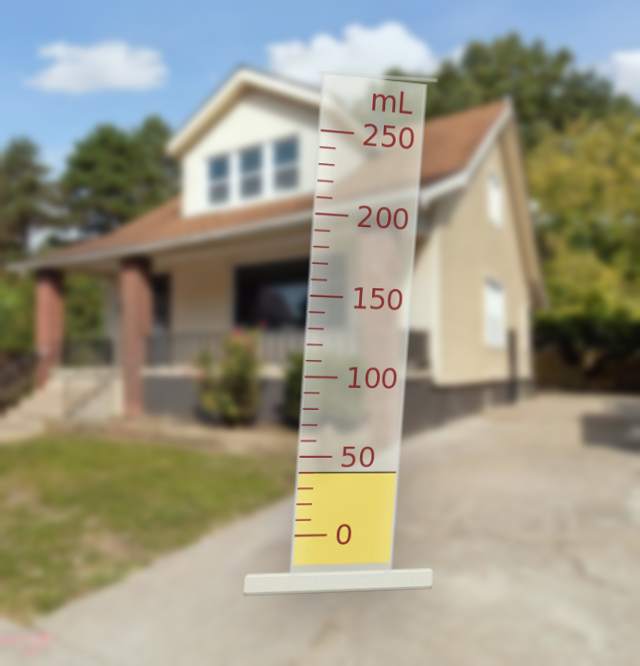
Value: value=40 unit=mL
